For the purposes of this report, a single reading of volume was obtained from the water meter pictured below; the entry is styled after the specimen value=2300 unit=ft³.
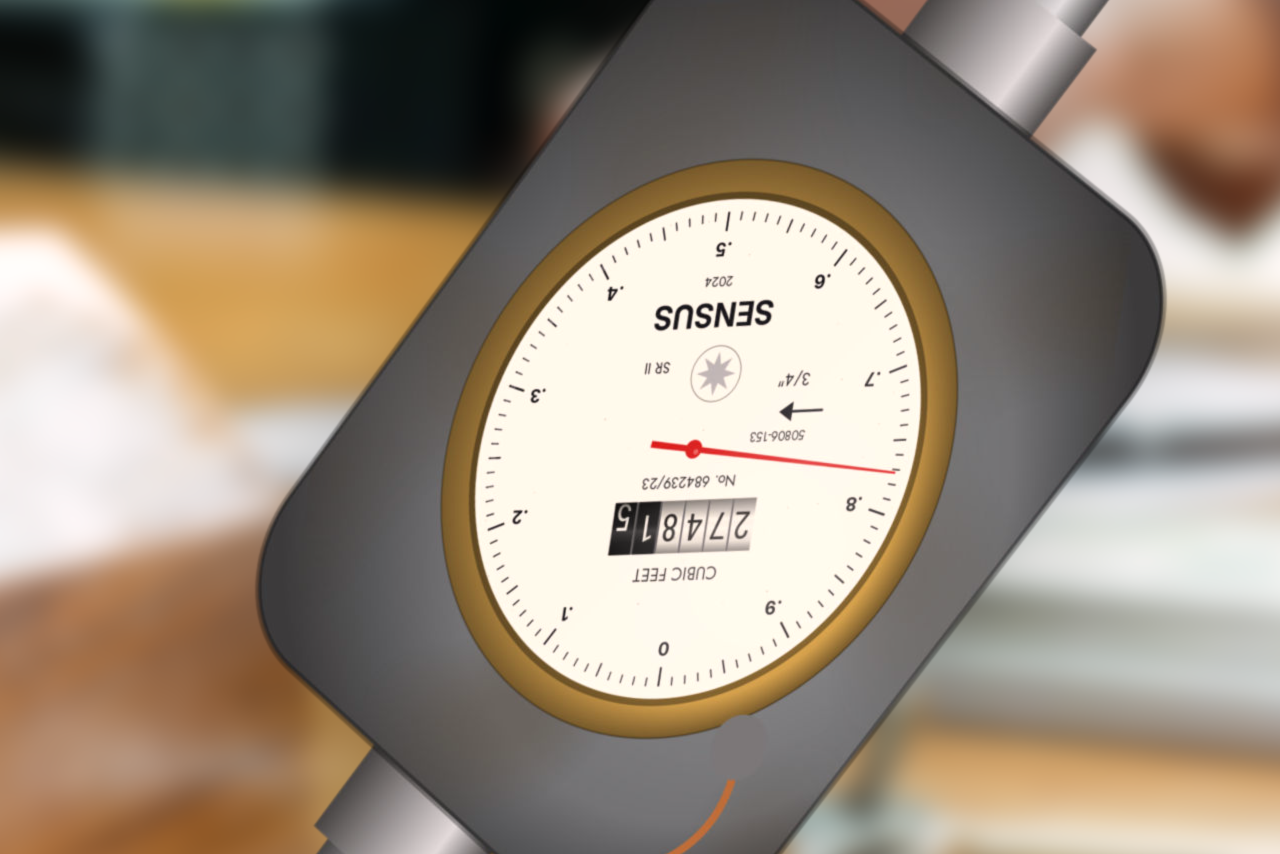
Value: value=274814.77 unit=ft³
